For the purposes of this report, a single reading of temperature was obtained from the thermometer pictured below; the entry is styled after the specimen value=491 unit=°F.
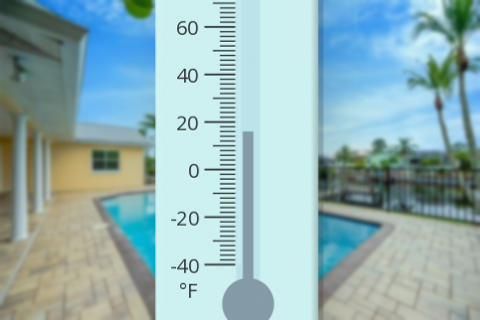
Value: value=16 unit=°F
